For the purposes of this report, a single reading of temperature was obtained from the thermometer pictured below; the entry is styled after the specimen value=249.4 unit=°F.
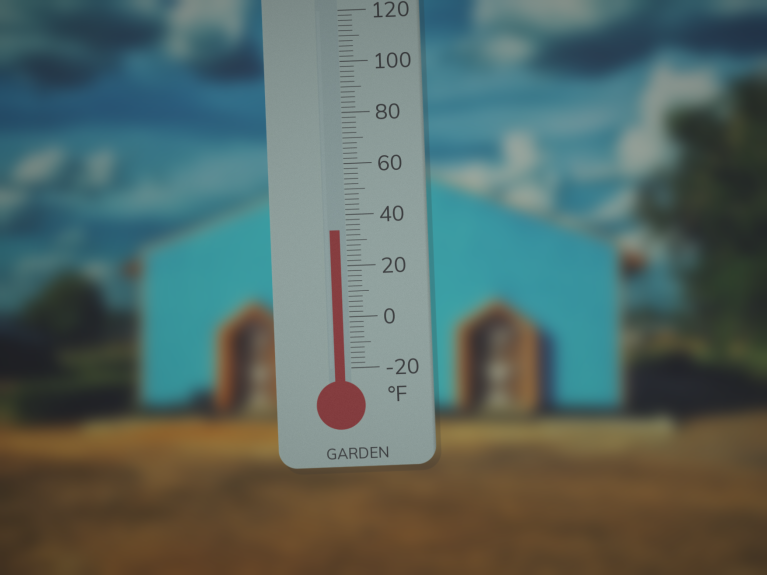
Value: value=34 unit=°F
